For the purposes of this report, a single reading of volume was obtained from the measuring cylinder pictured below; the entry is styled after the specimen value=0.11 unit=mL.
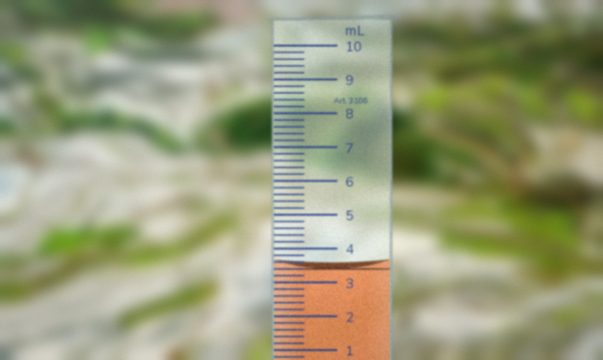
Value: value=3.4 unit=mL
